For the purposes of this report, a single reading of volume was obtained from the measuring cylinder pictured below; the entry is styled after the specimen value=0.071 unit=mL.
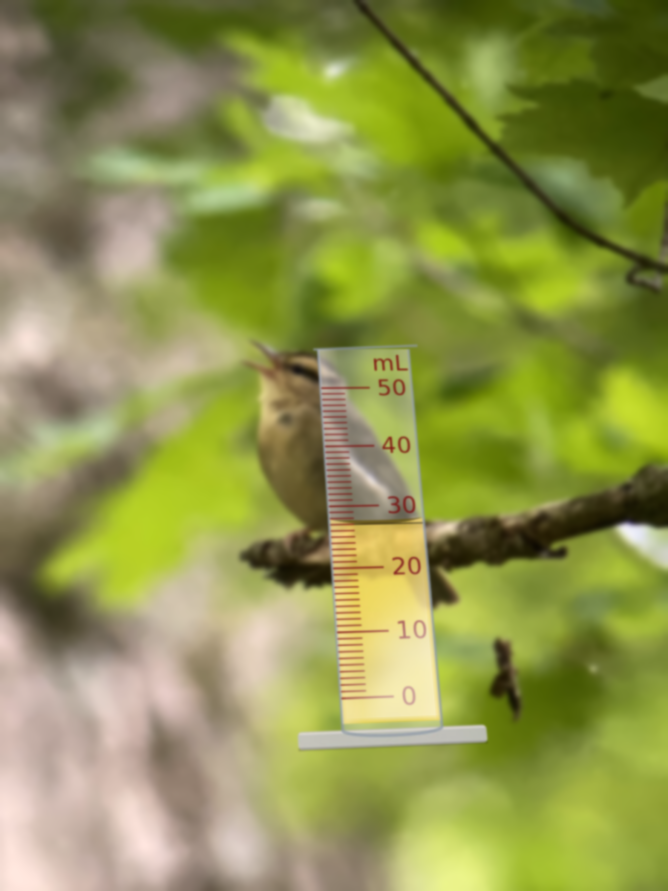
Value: value=27 unit=mL
